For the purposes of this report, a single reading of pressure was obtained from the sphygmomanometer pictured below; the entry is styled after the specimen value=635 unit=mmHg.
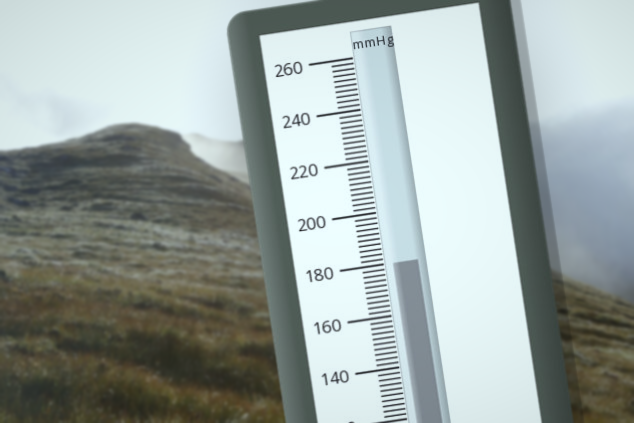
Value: value=180 unit=mmHg
